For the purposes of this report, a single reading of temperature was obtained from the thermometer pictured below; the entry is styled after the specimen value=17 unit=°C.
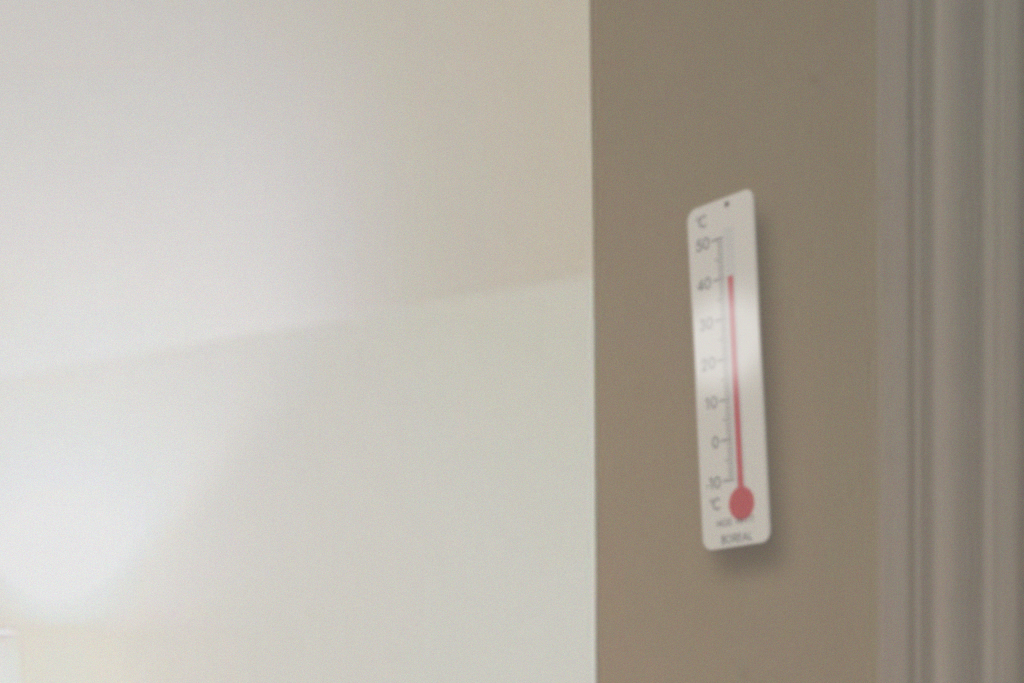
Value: value=40 unit=°C
